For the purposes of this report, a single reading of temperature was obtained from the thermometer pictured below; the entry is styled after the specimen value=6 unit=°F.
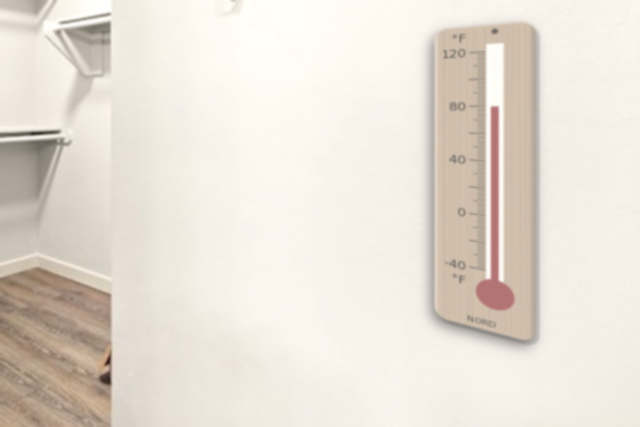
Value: value=80 unit=°F
